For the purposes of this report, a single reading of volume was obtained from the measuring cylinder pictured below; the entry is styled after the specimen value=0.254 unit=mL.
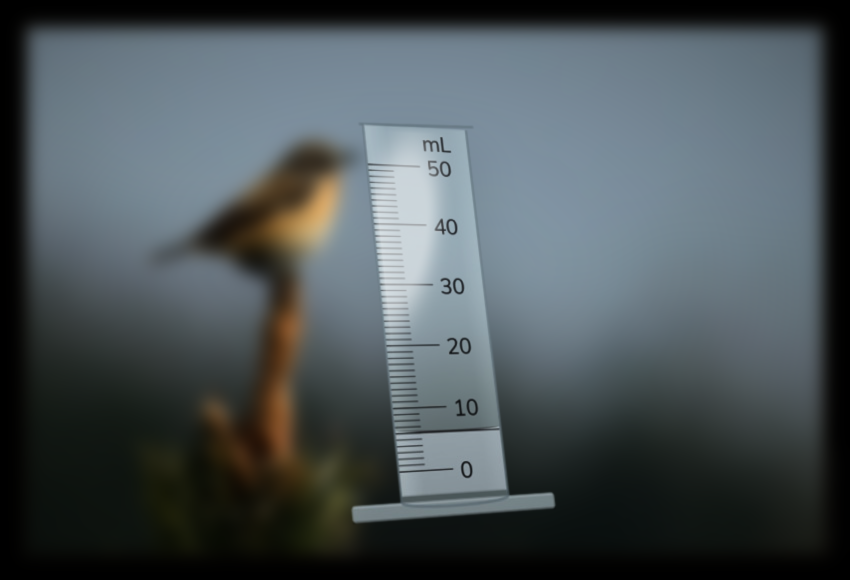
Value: value=6 unit=mL
